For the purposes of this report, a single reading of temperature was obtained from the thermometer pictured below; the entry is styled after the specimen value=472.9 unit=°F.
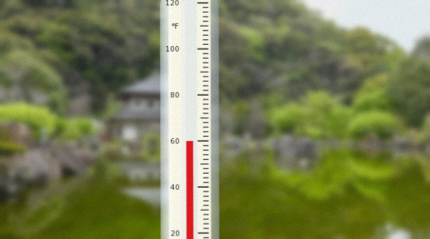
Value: value=60 unit=°F
